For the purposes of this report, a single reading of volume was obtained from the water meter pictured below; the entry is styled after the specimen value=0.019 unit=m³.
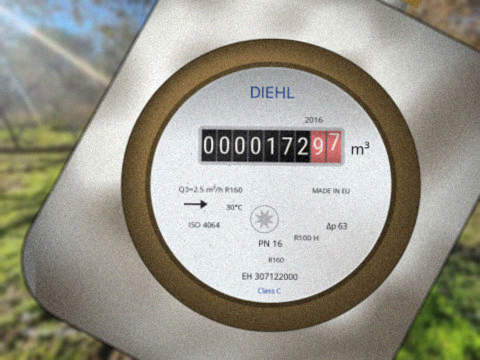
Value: value=172.97 unit=m³
